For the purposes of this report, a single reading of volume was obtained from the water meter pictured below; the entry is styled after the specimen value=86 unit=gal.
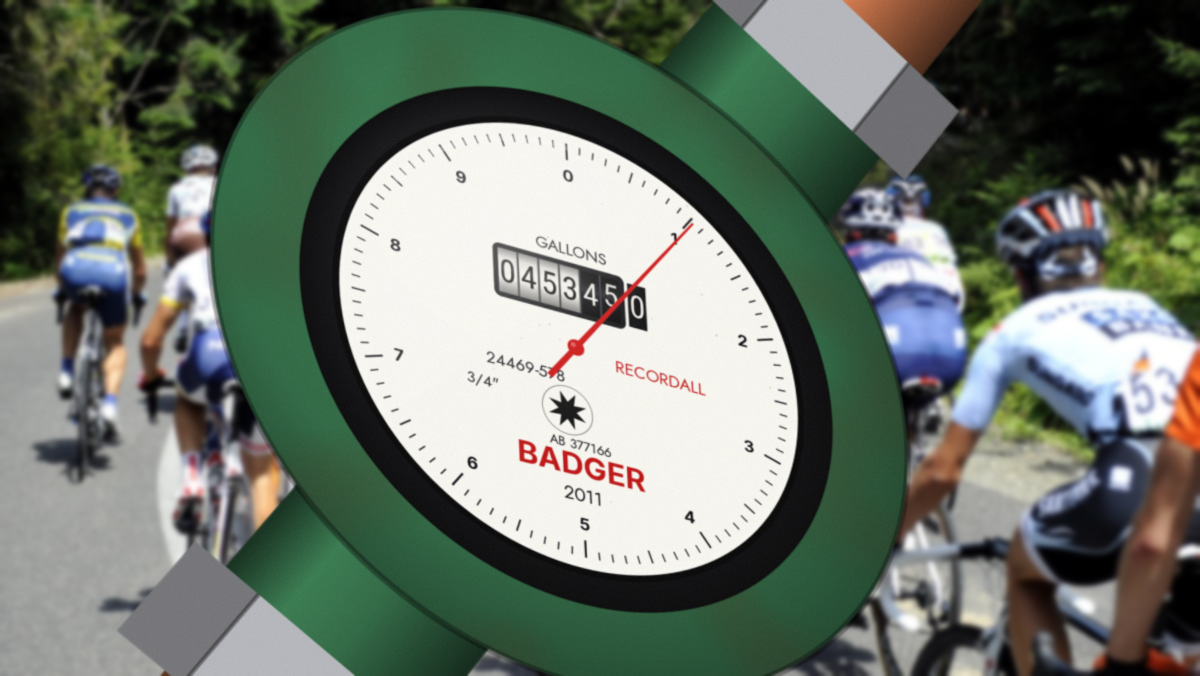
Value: value=453451.0 unit=gal
